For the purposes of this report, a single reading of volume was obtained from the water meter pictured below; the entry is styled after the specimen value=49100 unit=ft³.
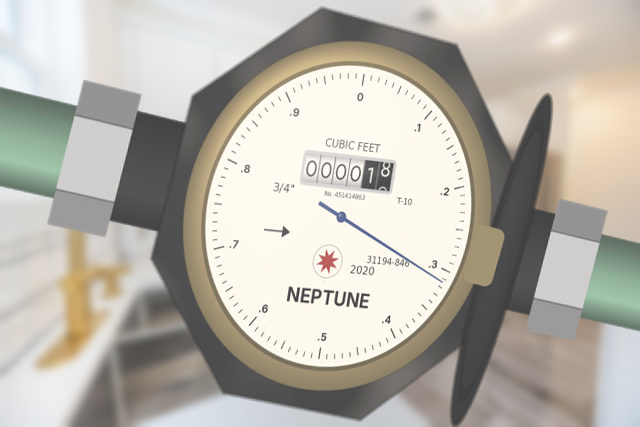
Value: value=18.31 unit=ft³
